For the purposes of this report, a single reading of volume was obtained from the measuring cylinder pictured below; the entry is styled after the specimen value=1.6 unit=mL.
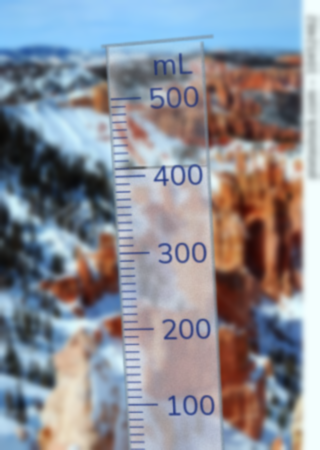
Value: value=410 unit=mL
